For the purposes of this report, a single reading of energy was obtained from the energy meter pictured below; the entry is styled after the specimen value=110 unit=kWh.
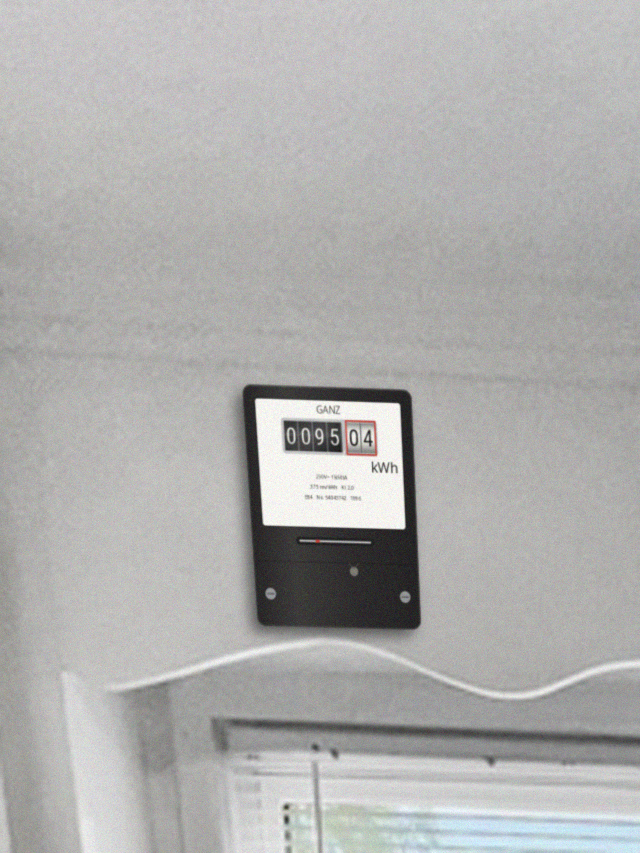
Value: value=95.04 unit=kWh
